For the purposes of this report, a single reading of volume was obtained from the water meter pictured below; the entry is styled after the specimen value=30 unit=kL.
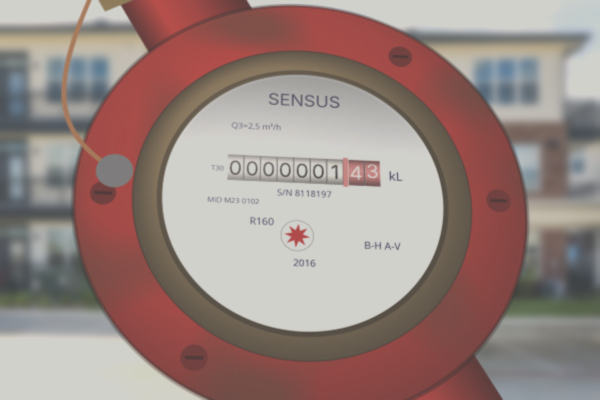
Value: value=1.43 unit=kL
